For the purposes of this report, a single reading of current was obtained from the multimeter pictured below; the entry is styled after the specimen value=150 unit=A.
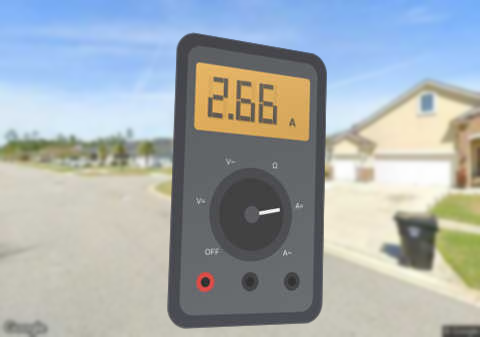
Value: value=2.66 unit=A
